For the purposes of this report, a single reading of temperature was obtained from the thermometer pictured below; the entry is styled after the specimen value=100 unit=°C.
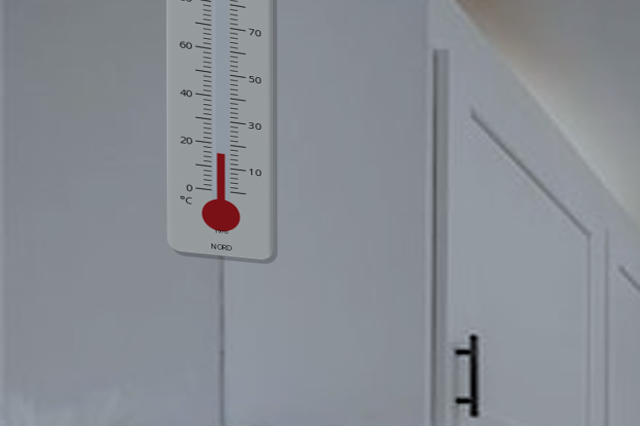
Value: value=16 unit=°C
